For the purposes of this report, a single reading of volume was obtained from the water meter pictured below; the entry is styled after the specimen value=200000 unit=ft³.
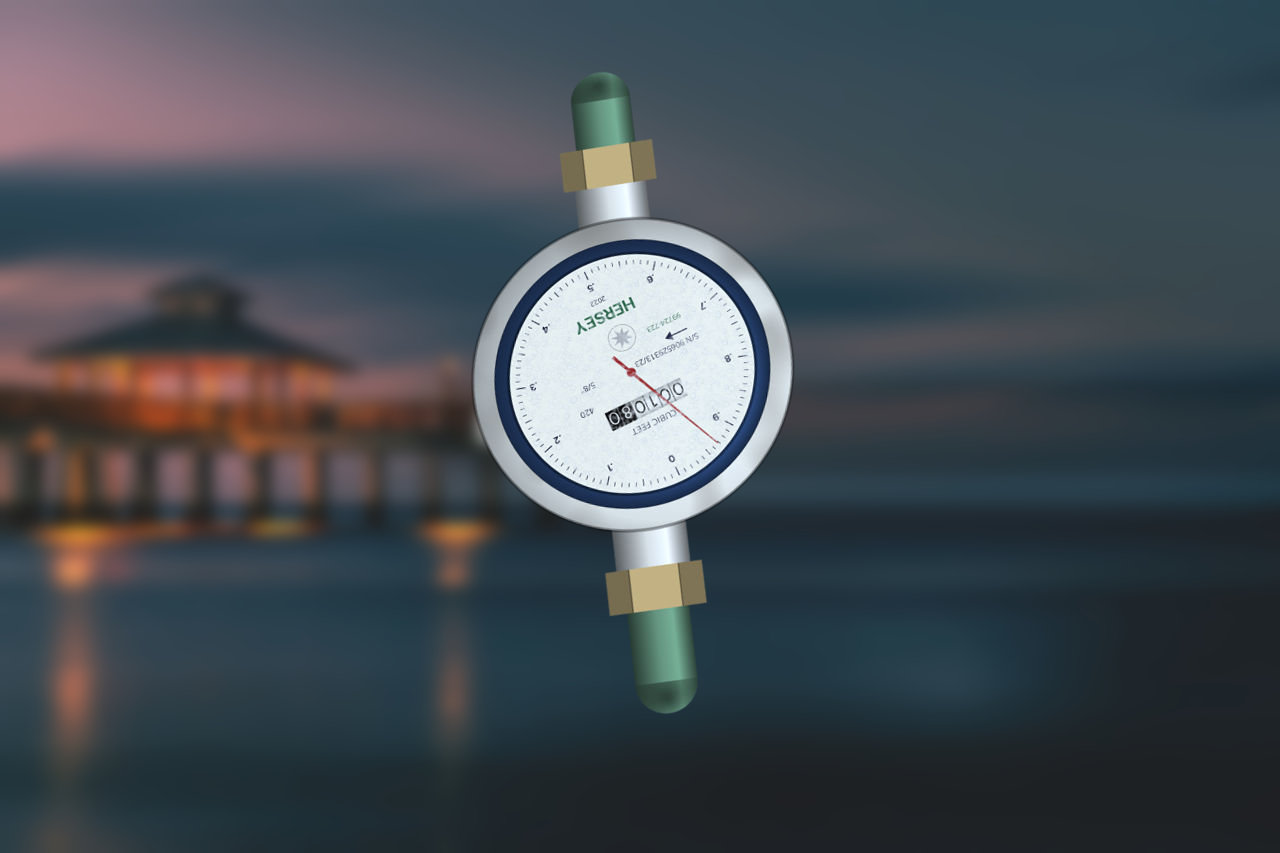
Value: value=1079.93 unit=ft³
